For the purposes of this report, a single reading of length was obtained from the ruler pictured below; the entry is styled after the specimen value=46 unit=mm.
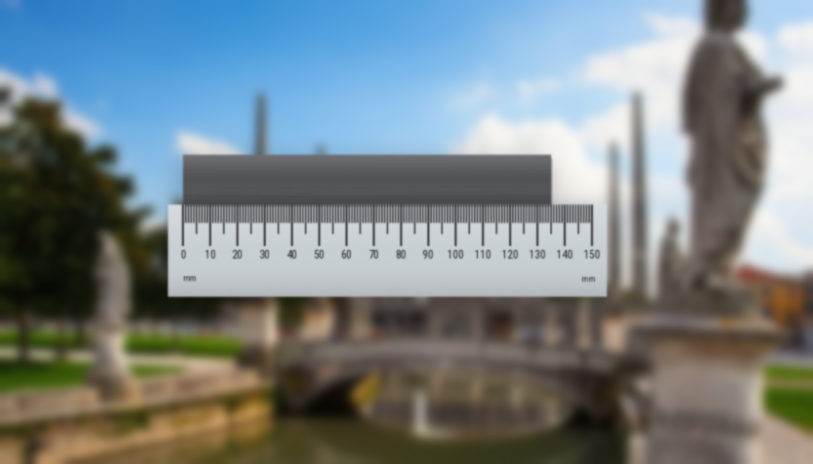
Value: value=135 unit=mm
